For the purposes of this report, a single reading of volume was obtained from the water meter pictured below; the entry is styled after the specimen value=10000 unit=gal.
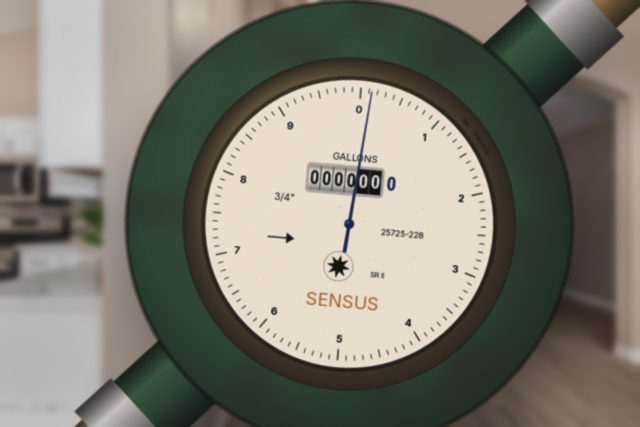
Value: value=0.1 unit=gal
